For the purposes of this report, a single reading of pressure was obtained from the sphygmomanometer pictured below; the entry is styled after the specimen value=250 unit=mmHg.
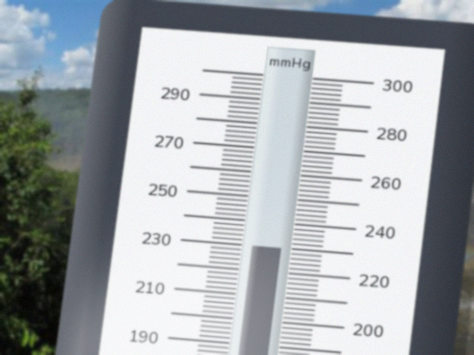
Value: value=230 unit=mmHg
